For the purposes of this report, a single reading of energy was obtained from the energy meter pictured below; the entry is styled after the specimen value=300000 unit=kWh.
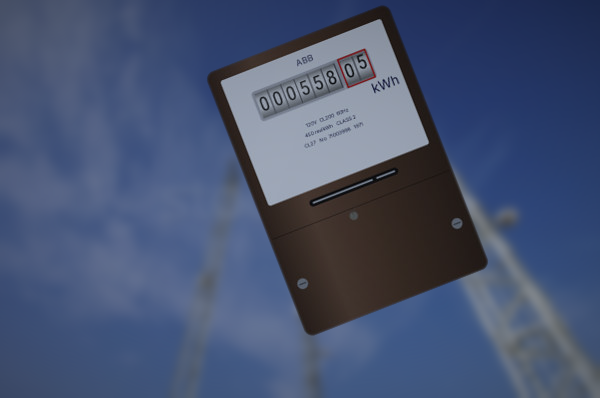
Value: value=558.05 unit=kWh
